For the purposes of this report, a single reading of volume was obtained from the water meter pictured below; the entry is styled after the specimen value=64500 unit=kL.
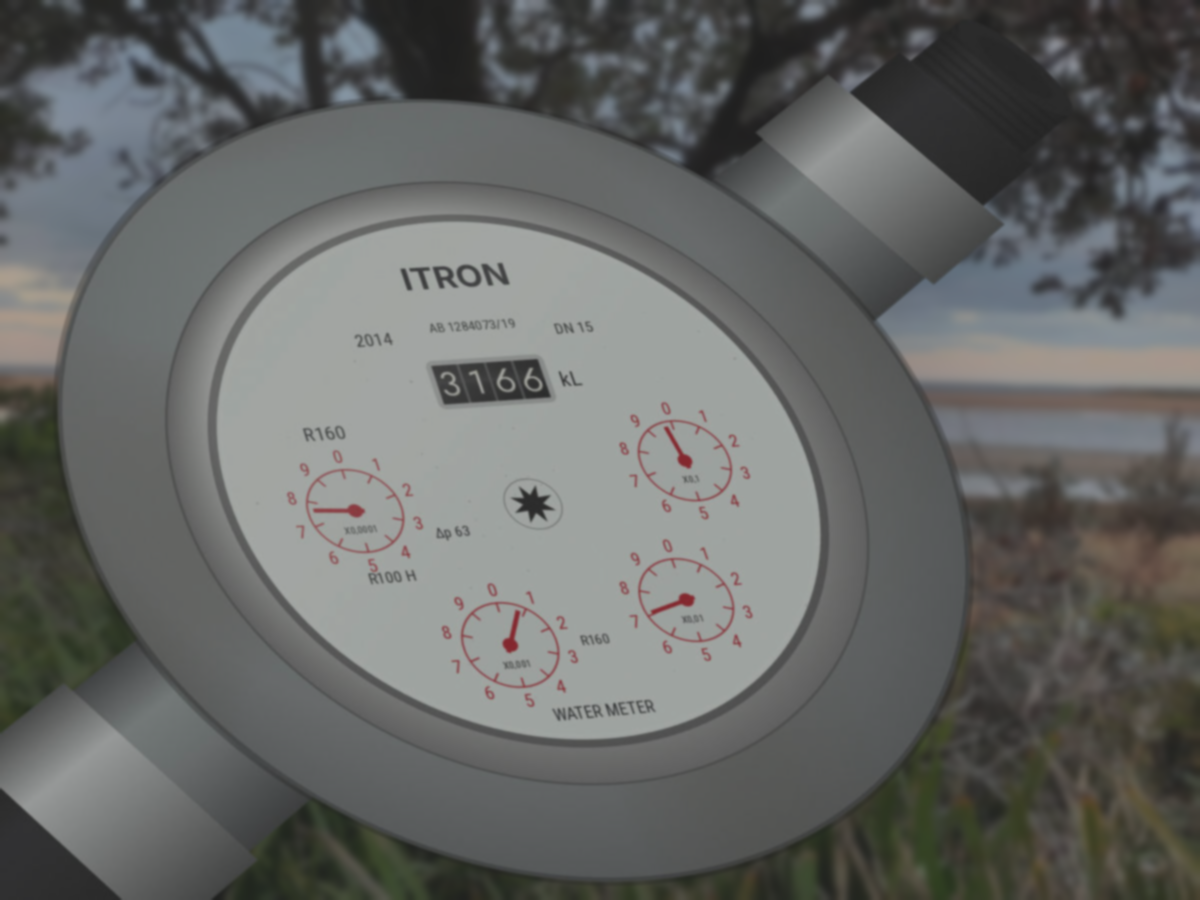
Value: value=3165.9707 unit=kL
